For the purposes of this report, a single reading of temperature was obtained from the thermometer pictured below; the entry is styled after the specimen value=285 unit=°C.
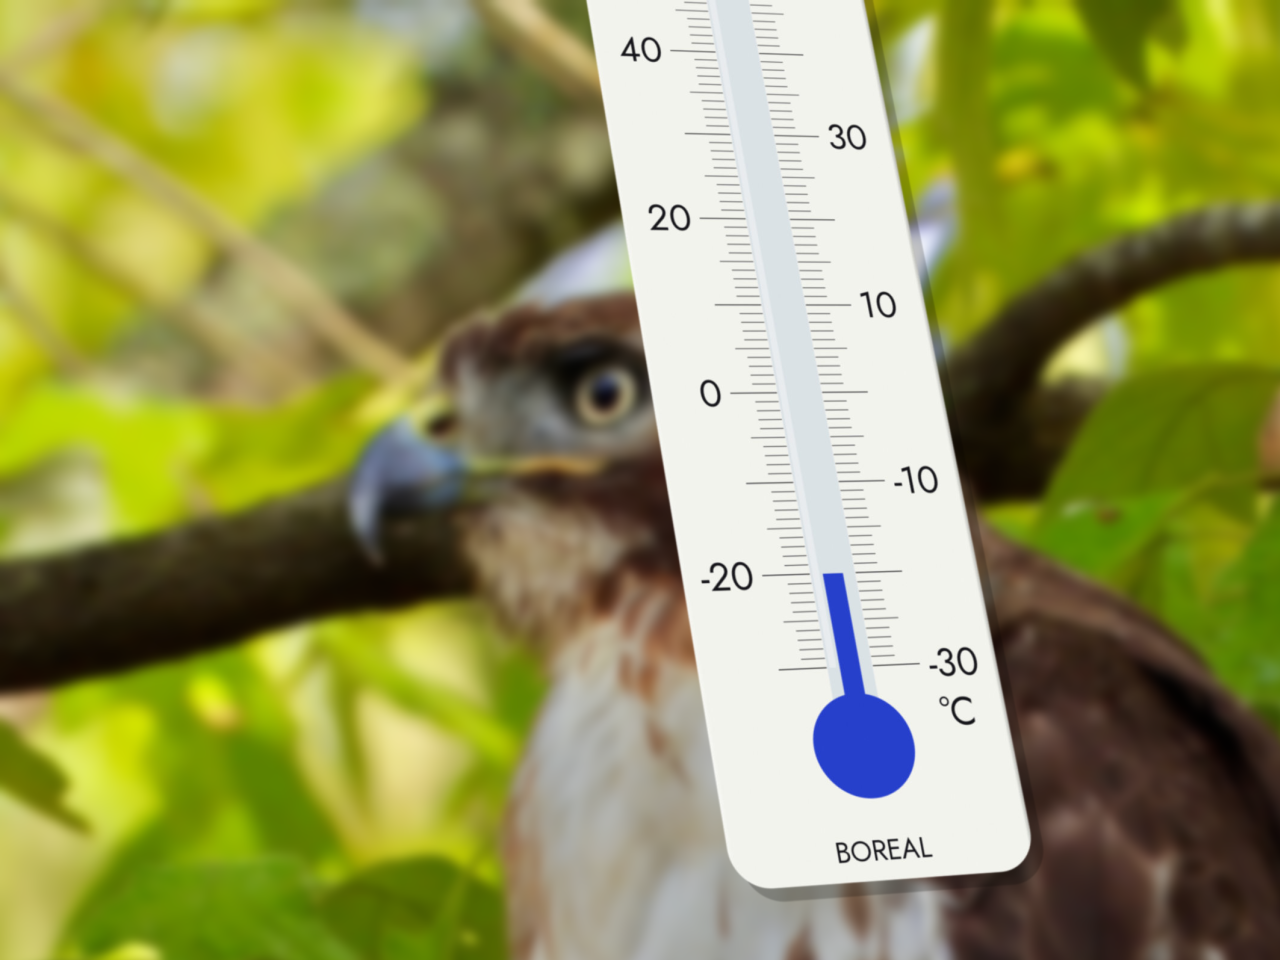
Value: value=-20 unit=°C
